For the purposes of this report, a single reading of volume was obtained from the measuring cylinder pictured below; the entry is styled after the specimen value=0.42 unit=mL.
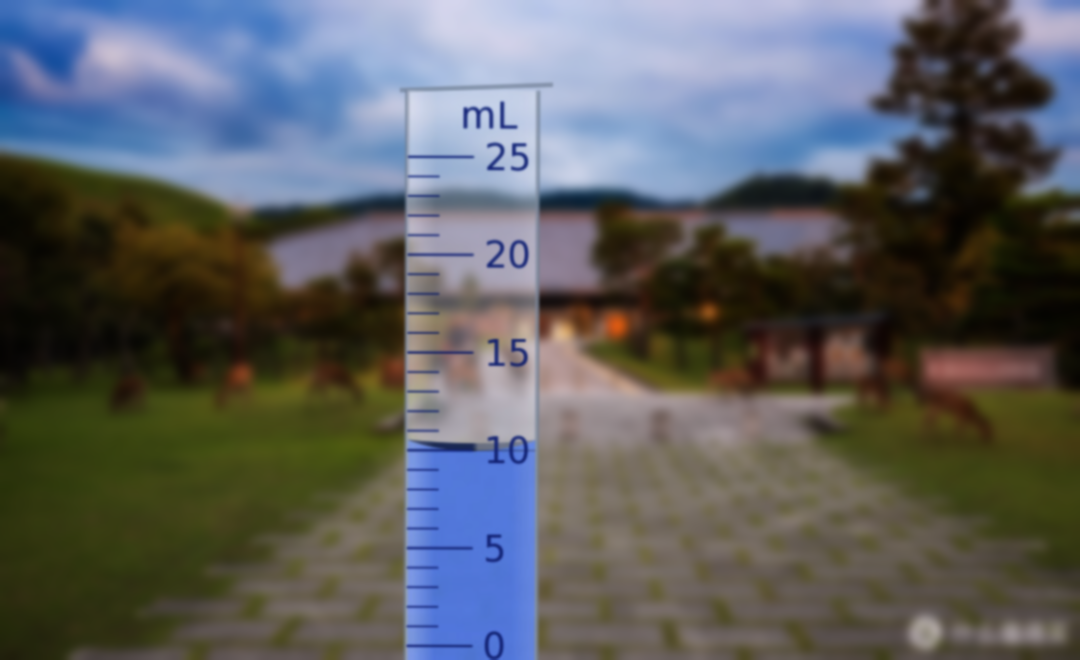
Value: value=10 unit=mL
